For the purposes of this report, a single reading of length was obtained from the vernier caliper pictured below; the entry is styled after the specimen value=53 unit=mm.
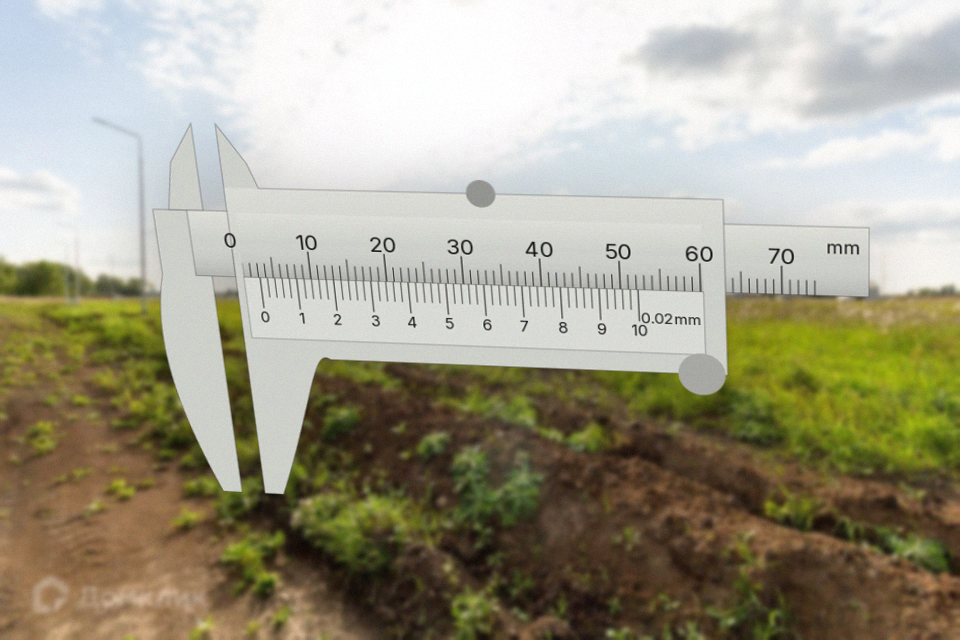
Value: value=3.2 unit=mm
